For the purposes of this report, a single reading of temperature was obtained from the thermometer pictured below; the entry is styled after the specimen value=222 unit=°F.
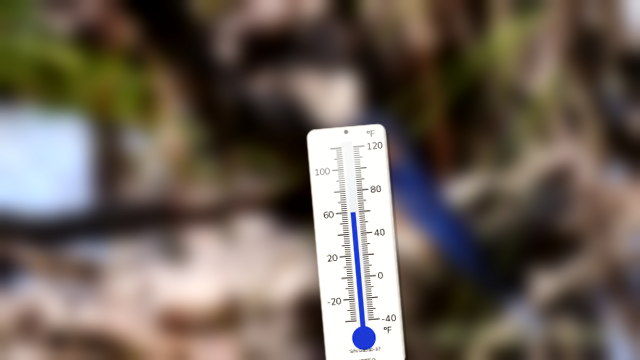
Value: value=60 unit=°F
